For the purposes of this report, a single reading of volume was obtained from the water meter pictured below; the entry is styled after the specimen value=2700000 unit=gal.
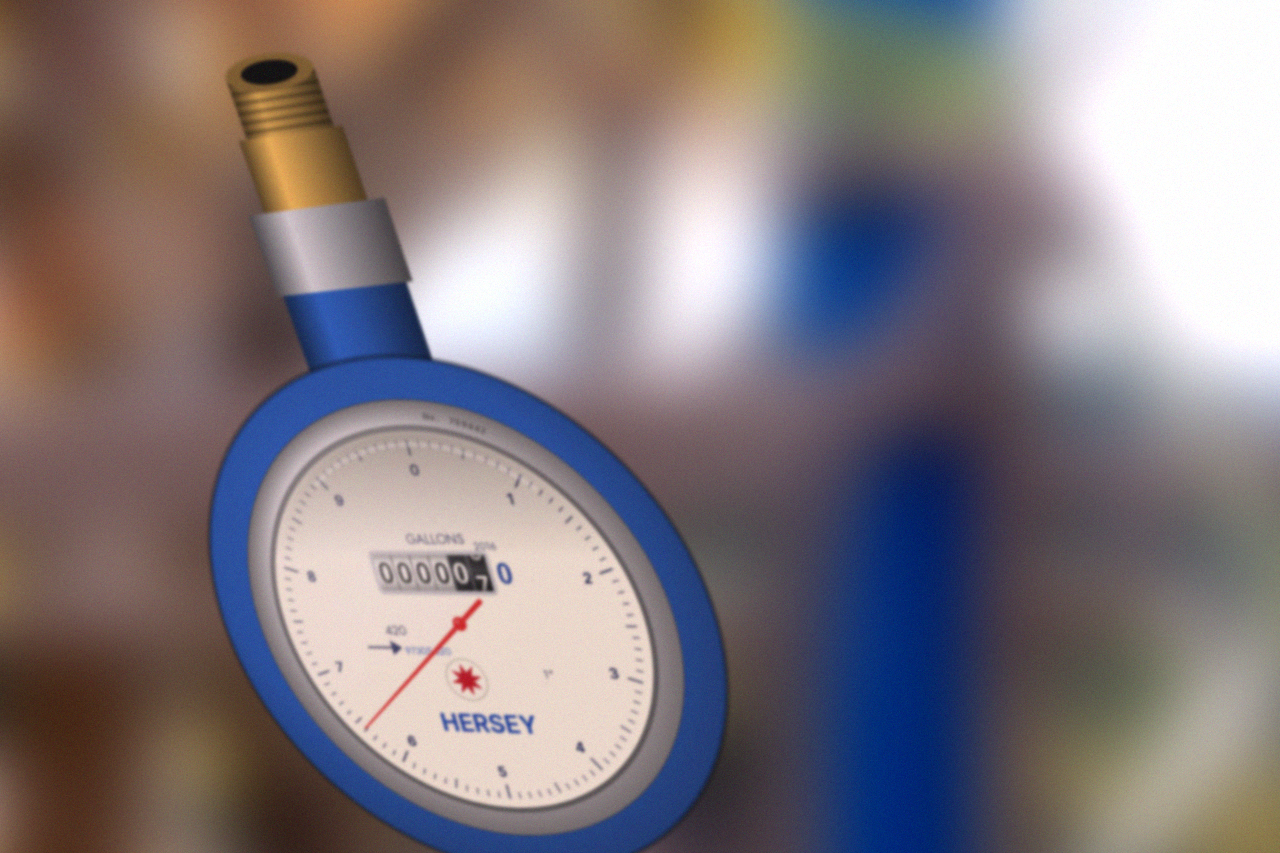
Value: value=66.4 unit=gal
